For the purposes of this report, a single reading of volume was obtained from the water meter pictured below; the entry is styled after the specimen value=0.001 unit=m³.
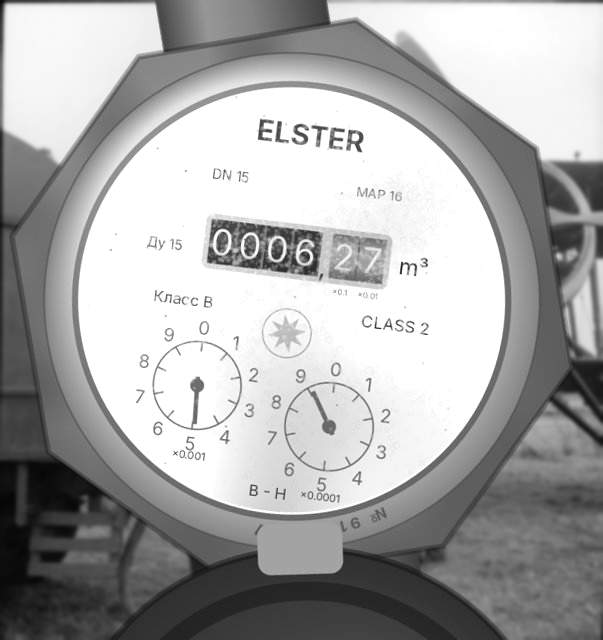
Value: value=6.2749 unit=m³
